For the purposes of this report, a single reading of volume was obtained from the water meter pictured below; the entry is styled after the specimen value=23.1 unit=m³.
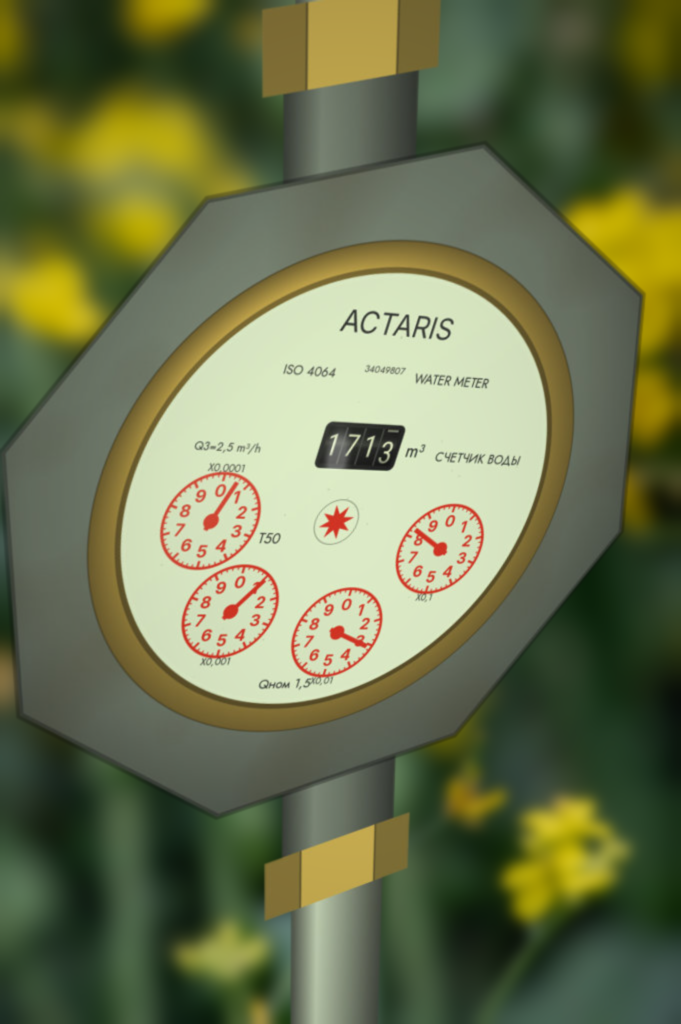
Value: value=1712.8310 unit=m³
